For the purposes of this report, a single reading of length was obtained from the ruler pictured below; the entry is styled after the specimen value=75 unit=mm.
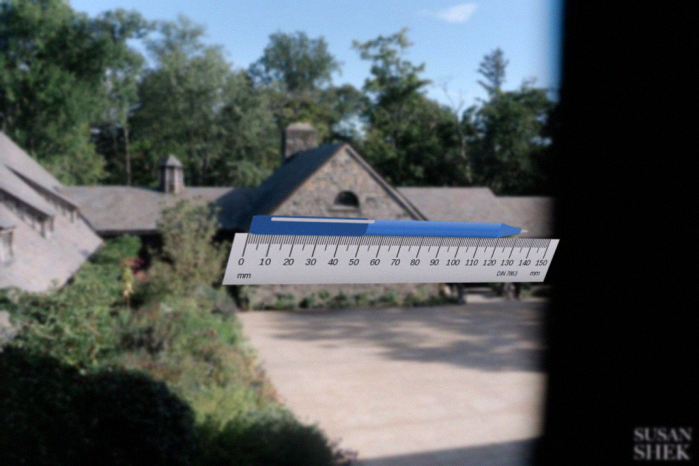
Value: value=135 unit=mm
